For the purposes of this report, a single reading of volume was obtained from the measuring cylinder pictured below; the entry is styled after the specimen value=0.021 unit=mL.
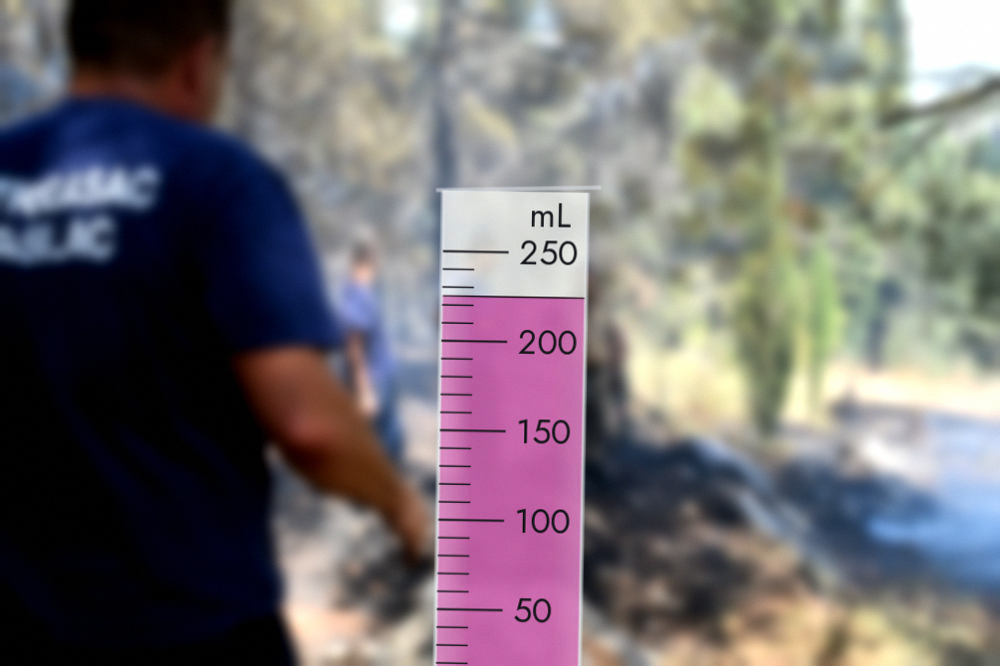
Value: value=225 unit=mL
